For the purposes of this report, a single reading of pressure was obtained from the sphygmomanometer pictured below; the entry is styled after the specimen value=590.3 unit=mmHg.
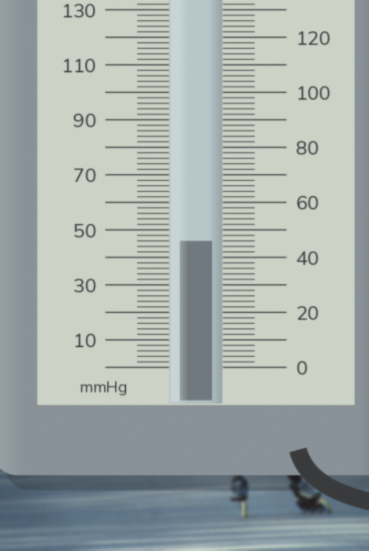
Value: value=46 unit=mmHg
